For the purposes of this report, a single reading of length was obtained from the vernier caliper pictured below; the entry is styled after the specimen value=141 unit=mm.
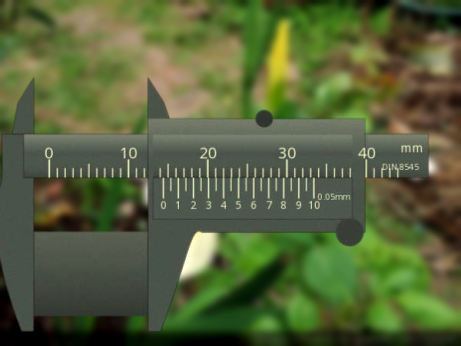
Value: value=14.4 unit=mm
